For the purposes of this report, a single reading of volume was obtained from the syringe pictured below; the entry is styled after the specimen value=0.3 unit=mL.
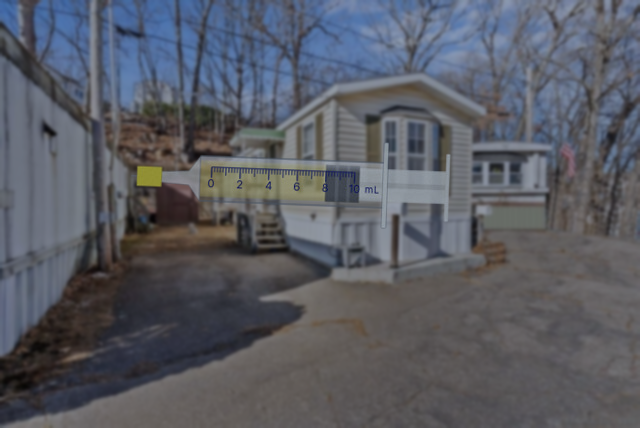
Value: value=8 unit=mL
